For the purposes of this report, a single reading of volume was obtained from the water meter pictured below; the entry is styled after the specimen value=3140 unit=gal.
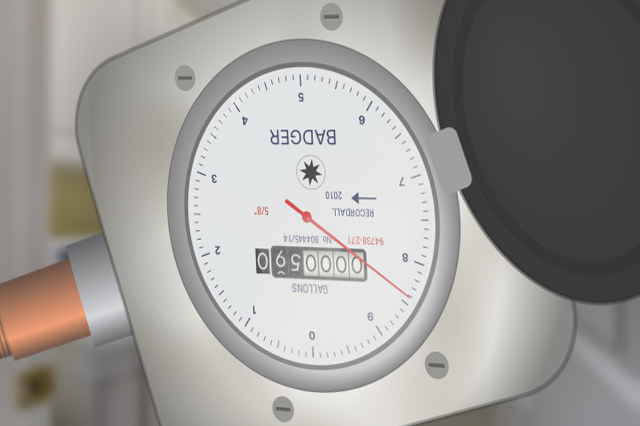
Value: value=588.4 unit=gal
